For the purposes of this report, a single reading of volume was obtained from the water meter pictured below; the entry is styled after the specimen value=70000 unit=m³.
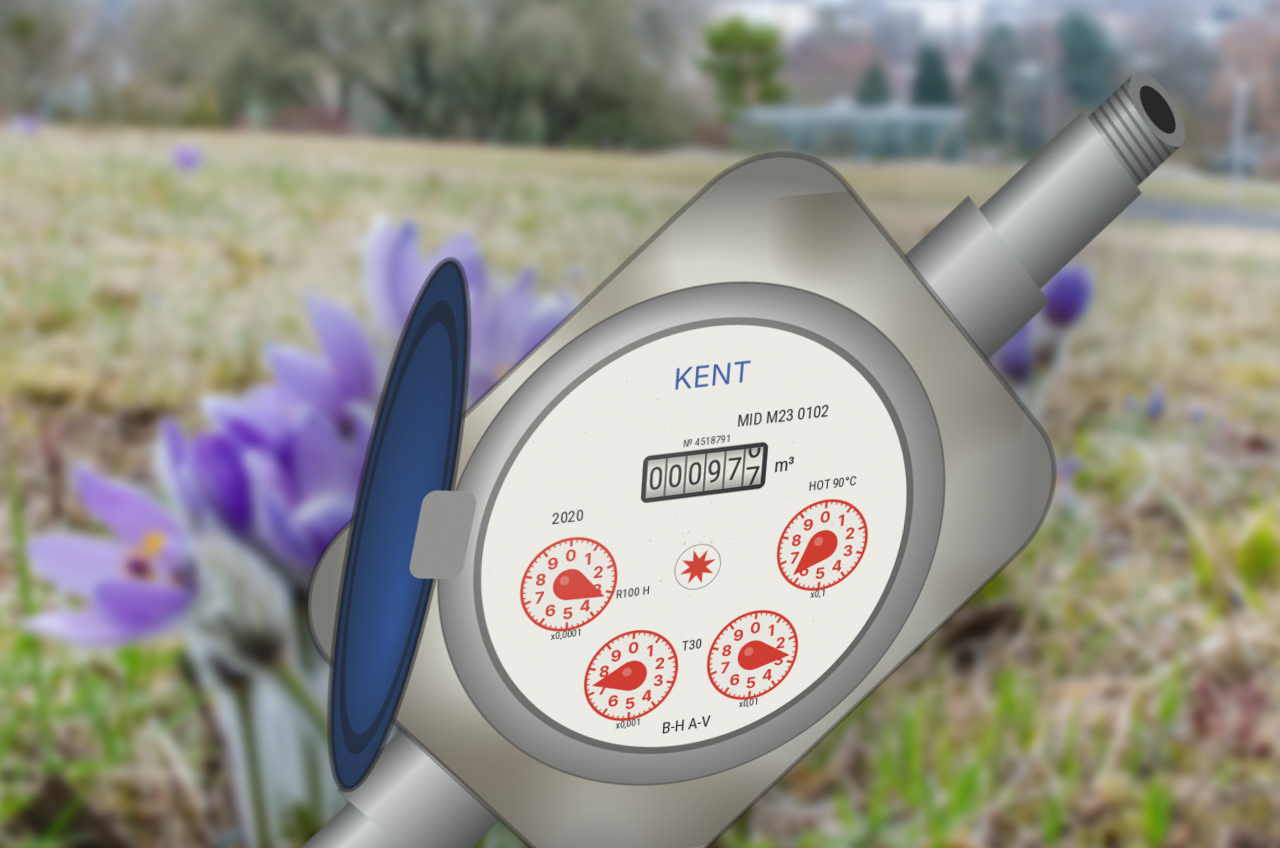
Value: value=976.6273 unit=m³
